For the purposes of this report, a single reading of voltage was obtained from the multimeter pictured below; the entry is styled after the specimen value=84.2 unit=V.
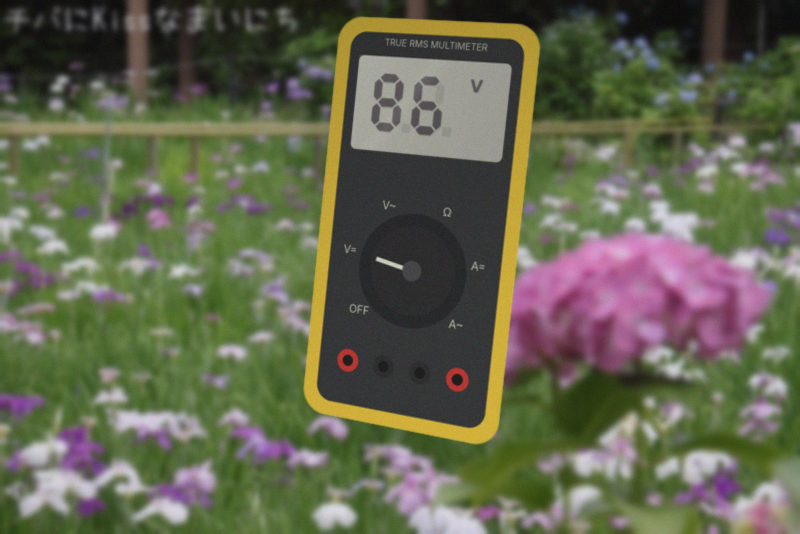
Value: value=86 unit=V
